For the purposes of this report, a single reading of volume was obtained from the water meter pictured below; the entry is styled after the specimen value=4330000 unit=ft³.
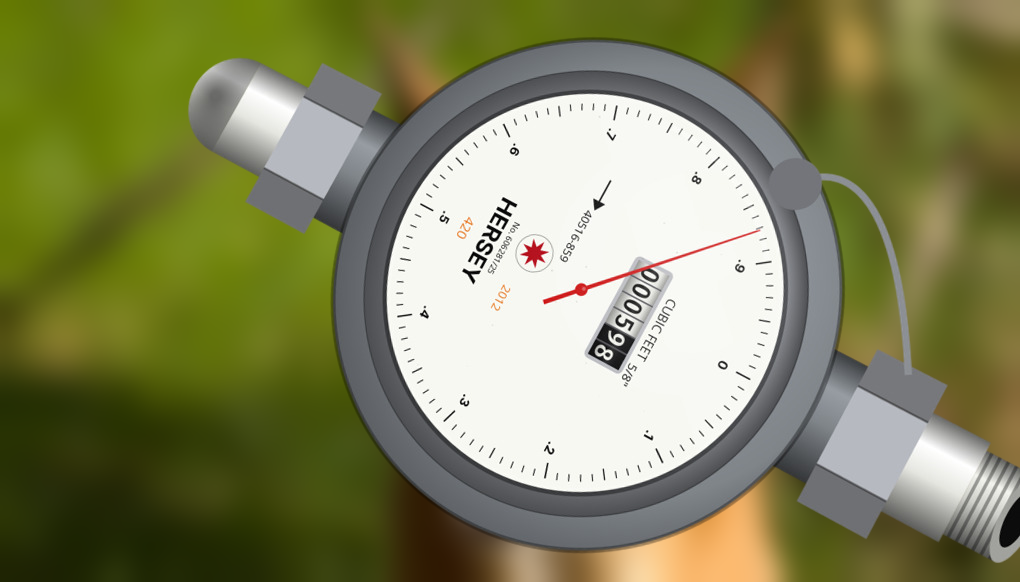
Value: value=597.87 unit=ft³
